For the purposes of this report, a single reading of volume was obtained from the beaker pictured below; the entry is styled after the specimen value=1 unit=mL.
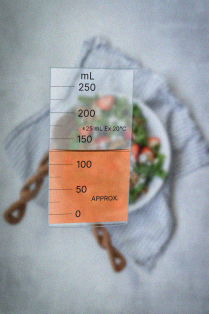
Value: value=125 unit=mL
